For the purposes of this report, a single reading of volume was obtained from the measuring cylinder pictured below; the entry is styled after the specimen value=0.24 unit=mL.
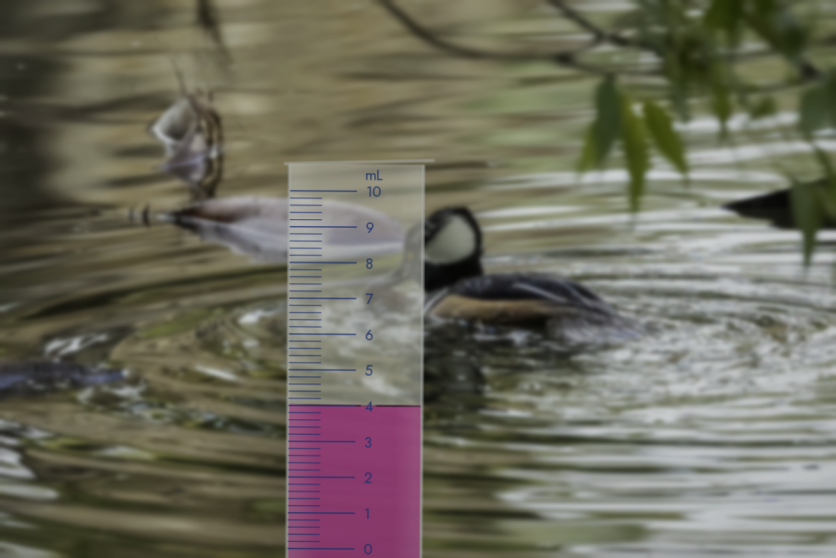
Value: value=4 unit=mL
